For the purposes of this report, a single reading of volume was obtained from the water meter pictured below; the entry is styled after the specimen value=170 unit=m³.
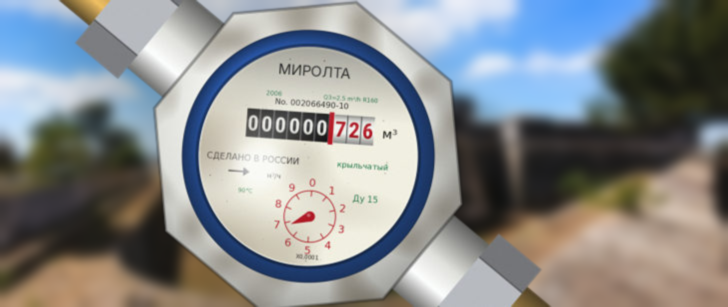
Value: value=0.7266 unit=m³
